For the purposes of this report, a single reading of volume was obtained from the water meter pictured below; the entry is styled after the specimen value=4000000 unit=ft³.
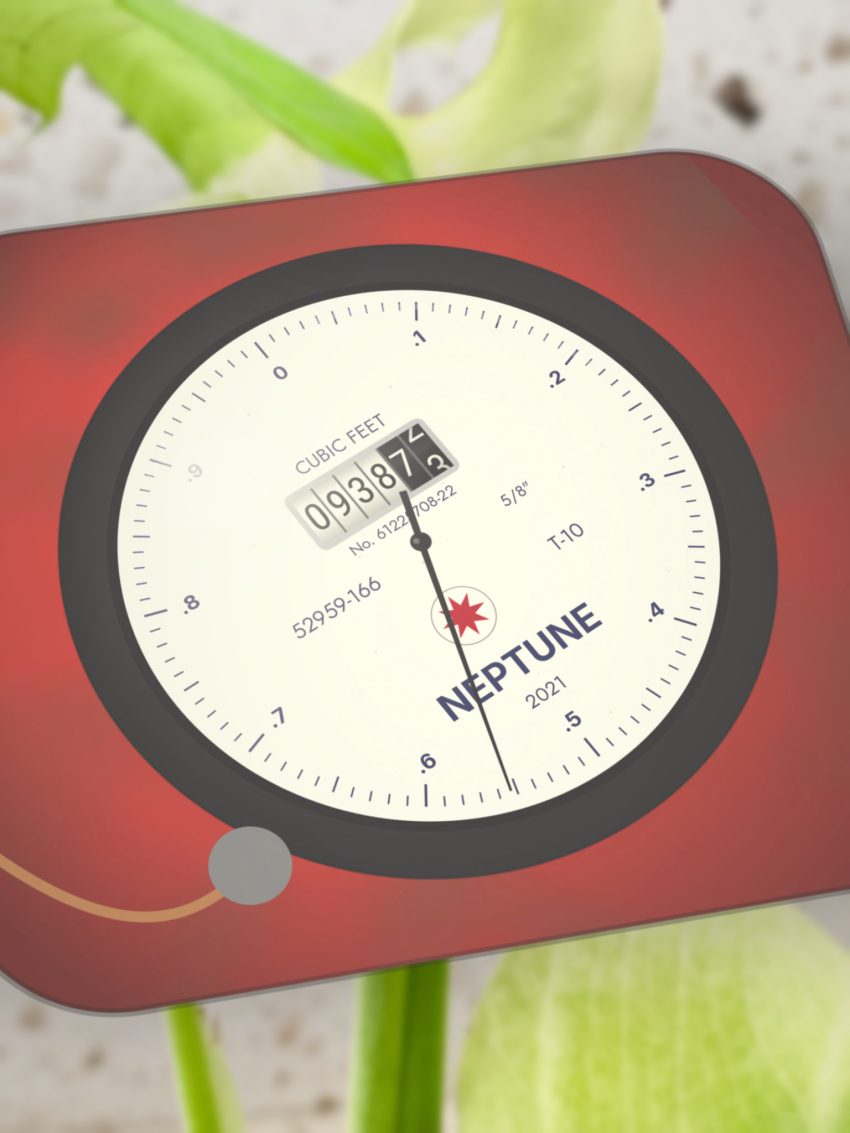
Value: value=93872.55 unit=ft³
